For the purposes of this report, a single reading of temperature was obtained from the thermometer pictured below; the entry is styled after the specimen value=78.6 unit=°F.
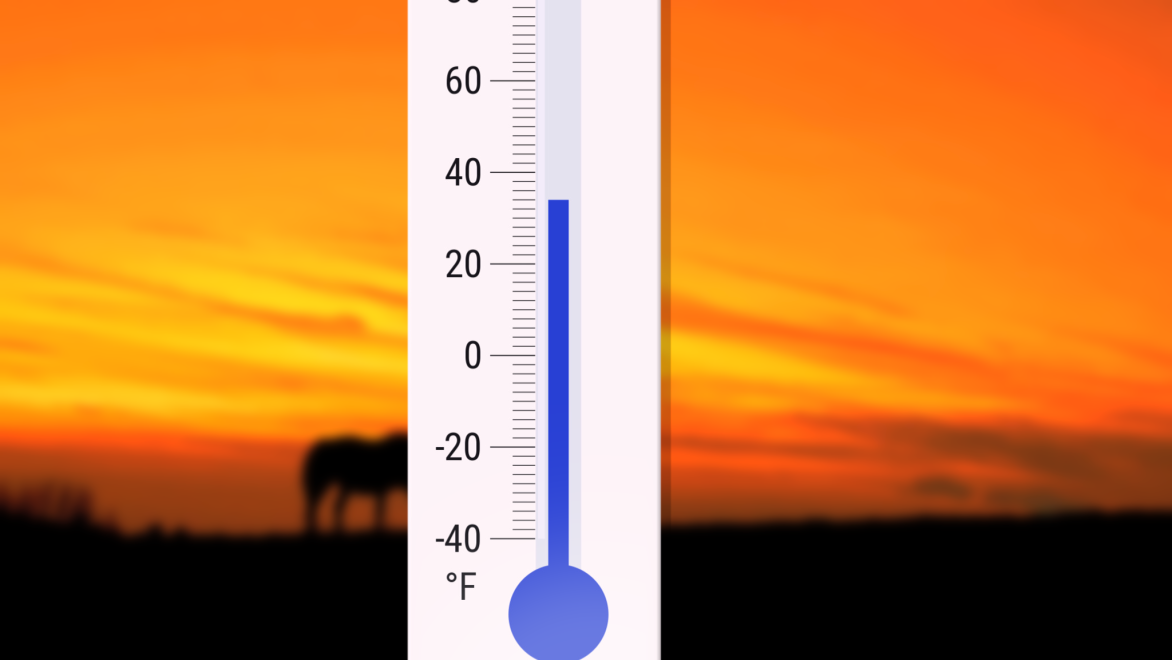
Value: value=34 unit=°F
